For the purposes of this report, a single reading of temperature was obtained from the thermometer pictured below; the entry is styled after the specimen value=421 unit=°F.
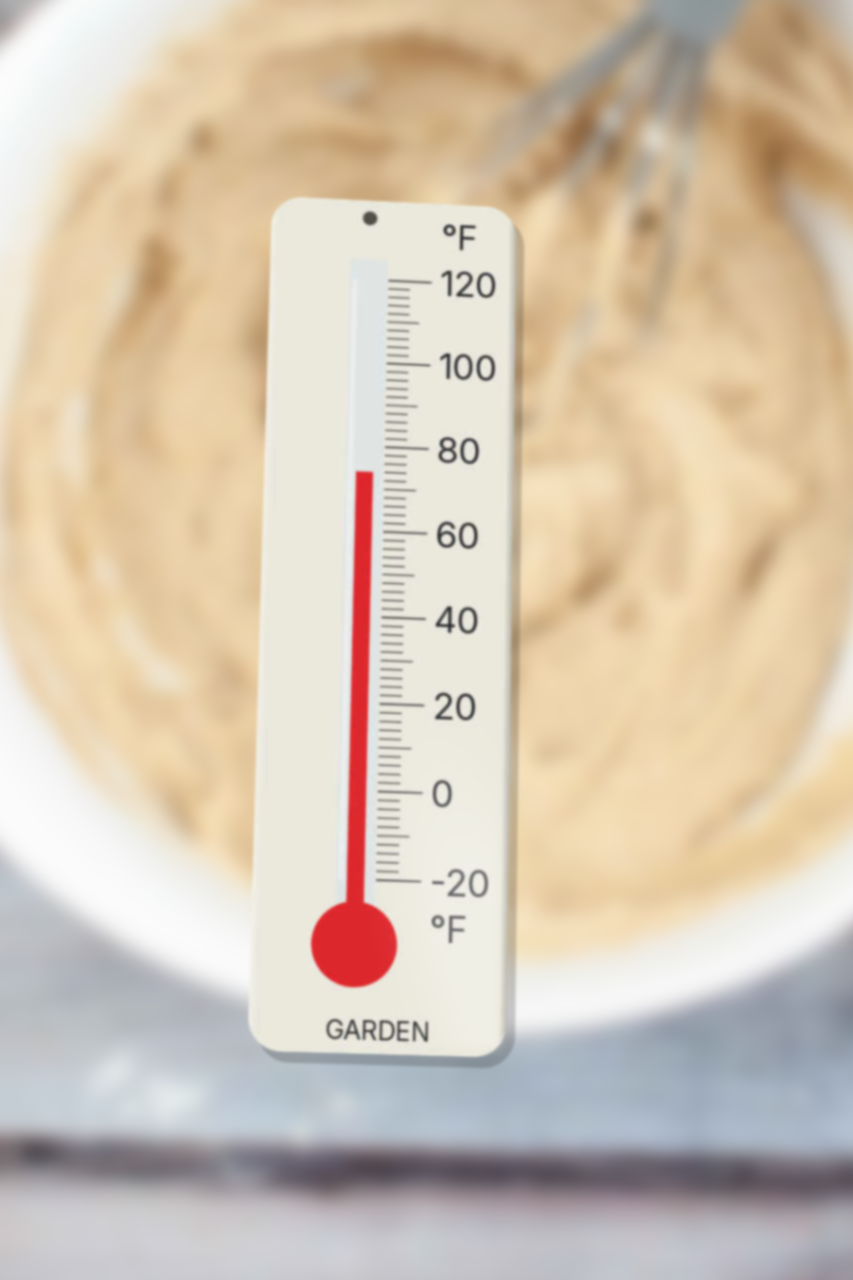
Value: value=74 unit=°F
